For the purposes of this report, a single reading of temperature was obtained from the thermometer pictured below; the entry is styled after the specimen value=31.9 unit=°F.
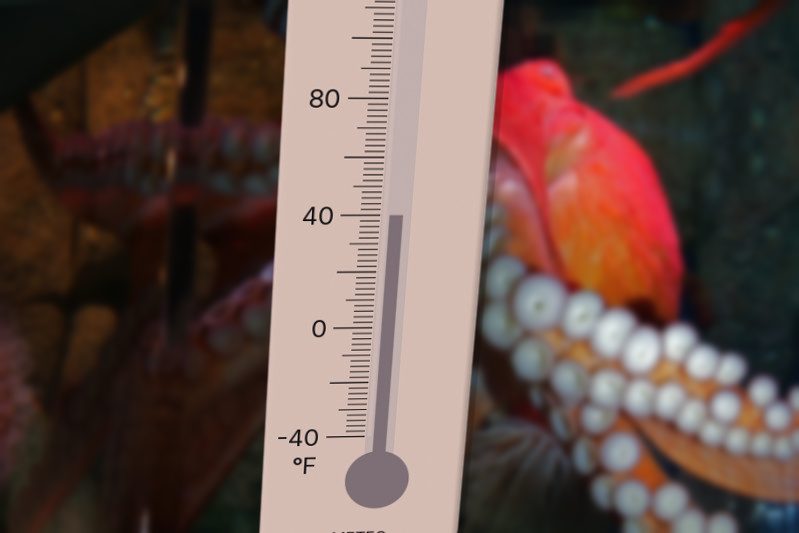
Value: value=40 unit=°F
